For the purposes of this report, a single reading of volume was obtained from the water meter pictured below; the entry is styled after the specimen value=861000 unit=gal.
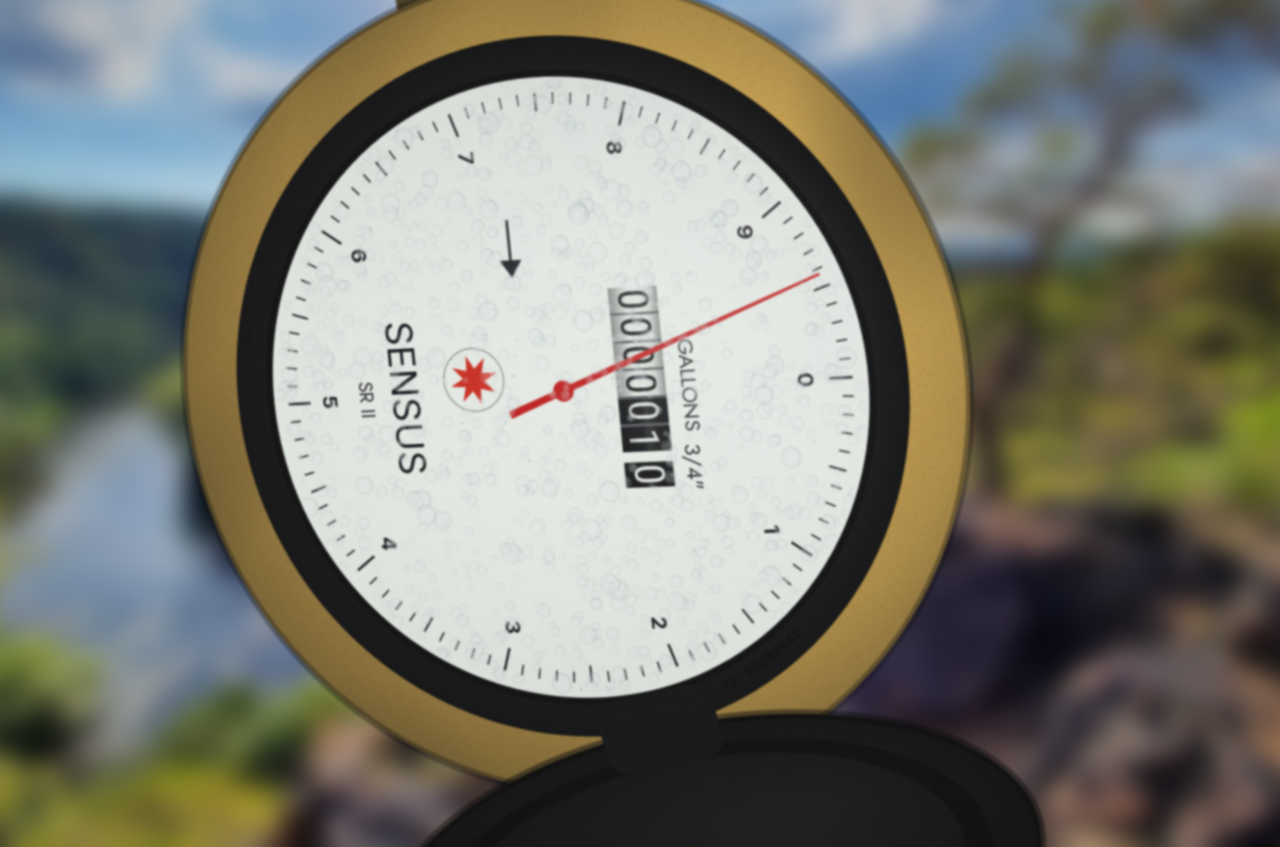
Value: value=9.4 unit=gal
